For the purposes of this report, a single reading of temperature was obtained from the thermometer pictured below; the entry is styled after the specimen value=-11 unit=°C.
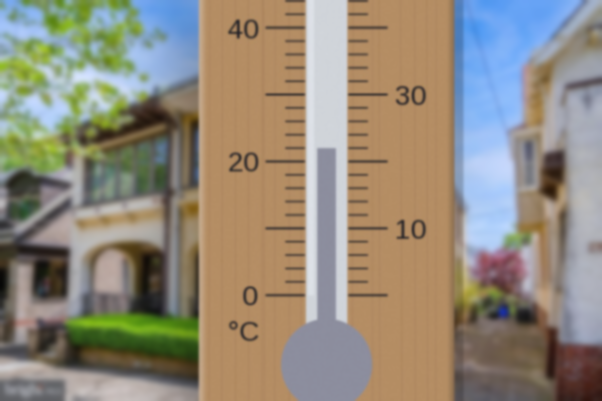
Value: value=22 unit=°C
